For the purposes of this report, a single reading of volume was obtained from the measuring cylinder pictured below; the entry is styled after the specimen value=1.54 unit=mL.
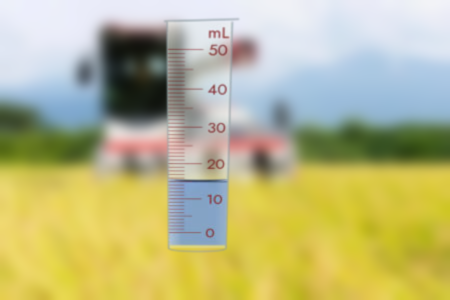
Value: value=15 unit=mL
